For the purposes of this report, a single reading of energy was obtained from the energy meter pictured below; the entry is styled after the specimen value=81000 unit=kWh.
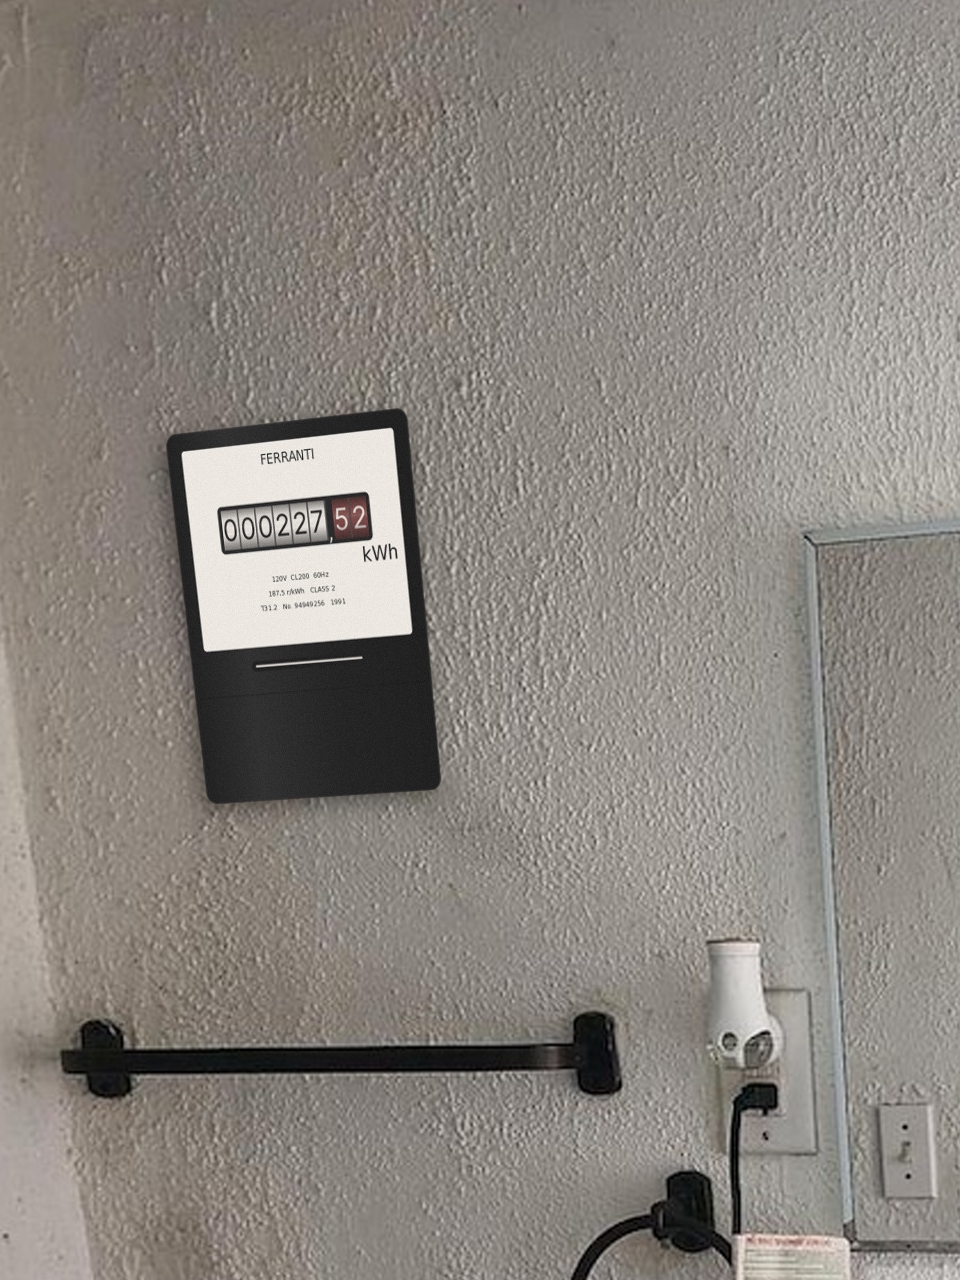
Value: value=227.52 unit=kWh
